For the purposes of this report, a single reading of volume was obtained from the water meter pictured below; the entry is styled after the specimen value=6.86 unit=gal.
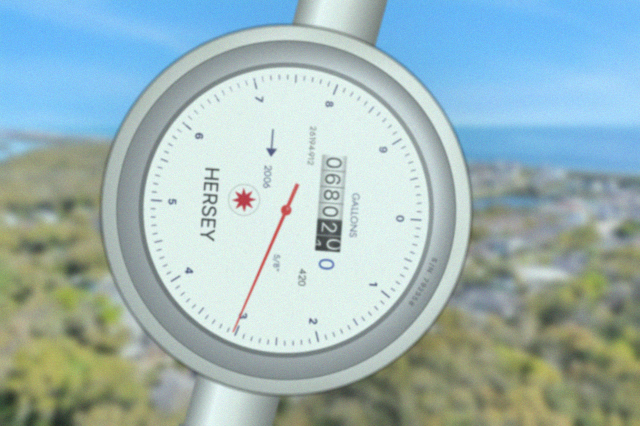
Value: value=680203.0 unit=gal
